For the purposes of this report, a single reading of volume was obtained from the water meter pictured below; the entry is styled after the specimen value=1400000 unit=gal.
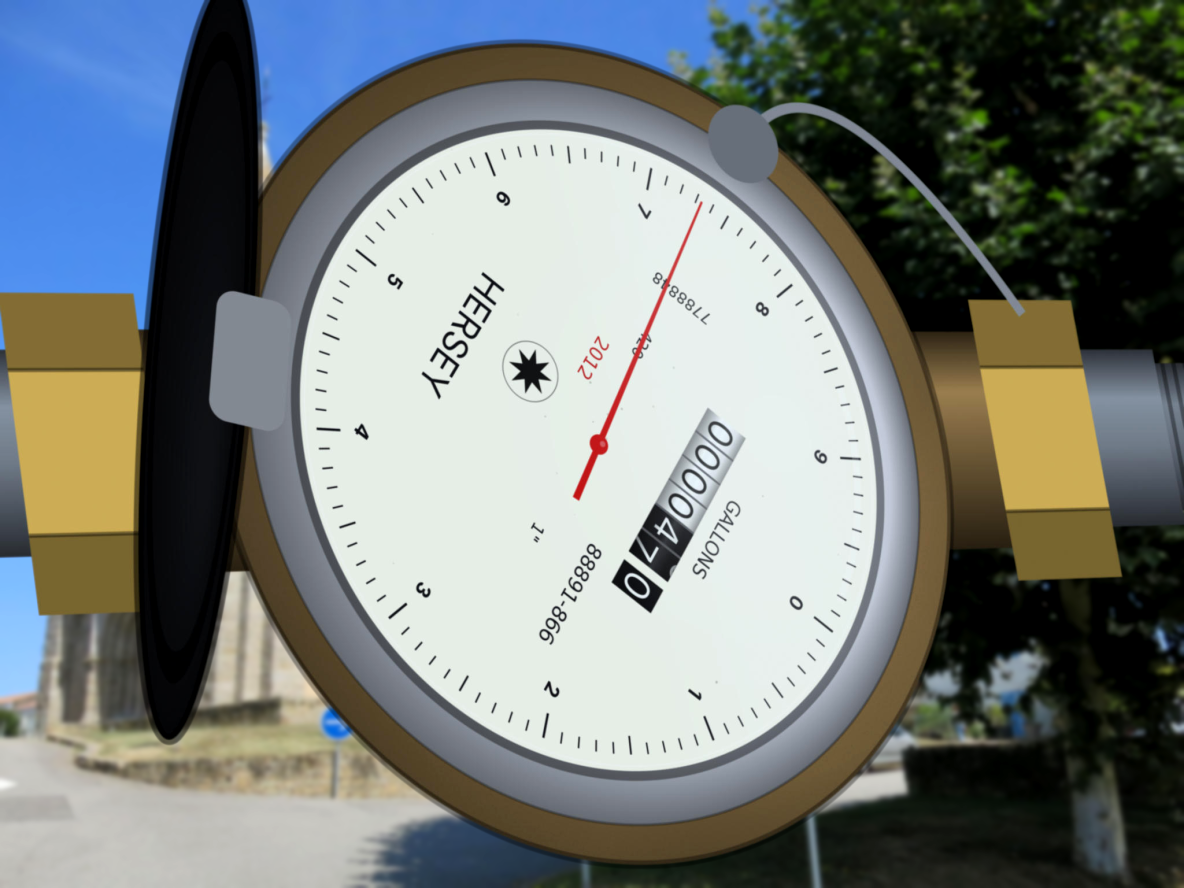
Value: value=467.3 unit=gal
